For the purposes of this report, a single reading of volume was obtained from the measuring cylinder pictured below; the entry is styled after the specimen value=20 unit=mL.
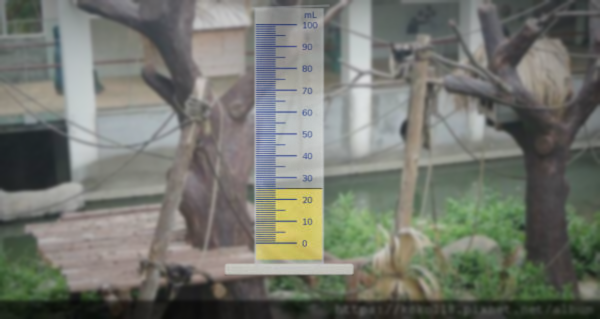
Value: value=25 unit=mL
